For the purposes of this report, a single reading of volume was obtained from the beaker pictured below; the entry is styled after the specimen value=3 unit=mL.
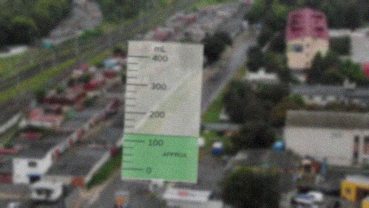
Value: value=125 unit=mL
